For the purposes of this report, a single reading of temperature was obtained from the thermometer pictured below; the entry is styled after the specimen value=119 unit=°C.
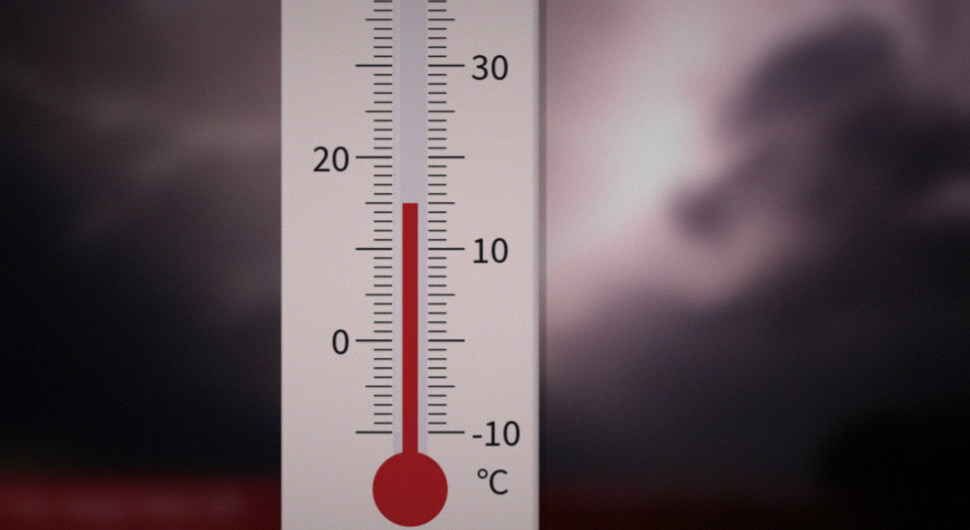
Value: value=15 unit=°C
